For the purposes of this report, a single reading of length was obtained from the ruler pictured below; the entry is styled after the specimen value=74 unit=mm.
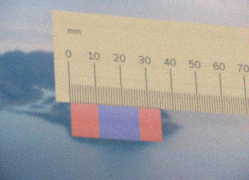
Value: value=35 unit=mm
